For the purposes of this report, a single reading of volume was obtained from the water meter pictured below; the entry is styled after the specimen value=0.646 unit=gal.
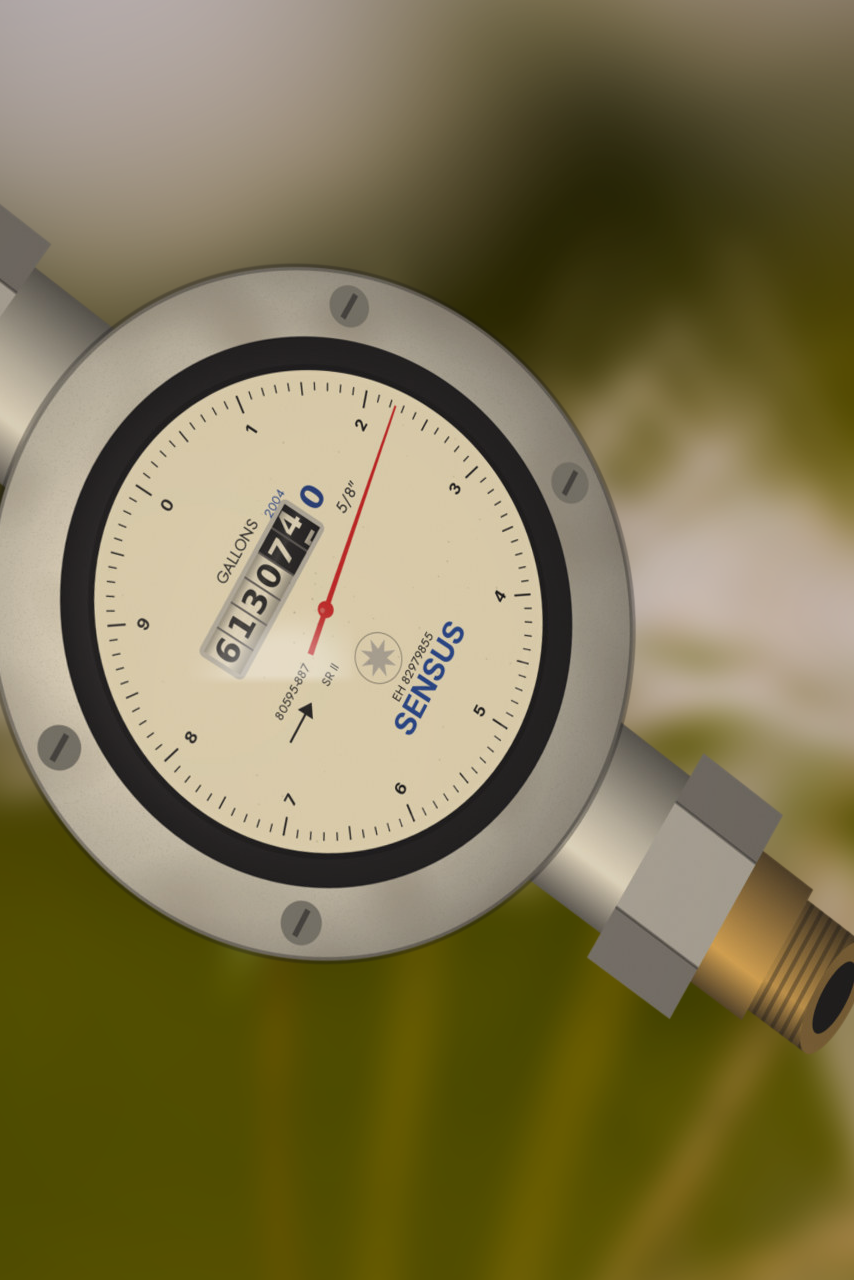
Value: value=6130742.2 unit=gal
